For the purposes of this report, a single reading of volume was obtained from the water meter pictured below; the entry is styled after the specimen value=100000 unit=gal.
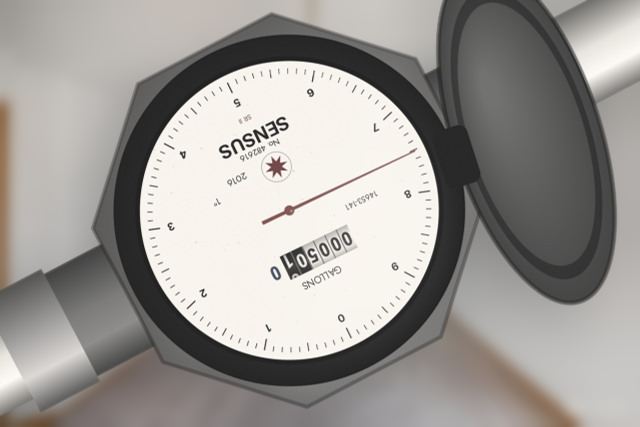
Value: value=5007.5 unit=gal
